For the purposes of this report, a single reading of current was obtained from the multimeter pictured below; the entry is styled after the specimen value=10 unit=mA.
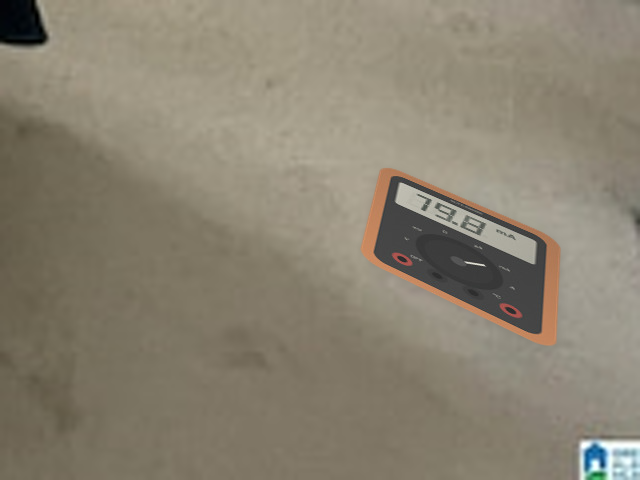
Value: value=79.8 unit=mA
